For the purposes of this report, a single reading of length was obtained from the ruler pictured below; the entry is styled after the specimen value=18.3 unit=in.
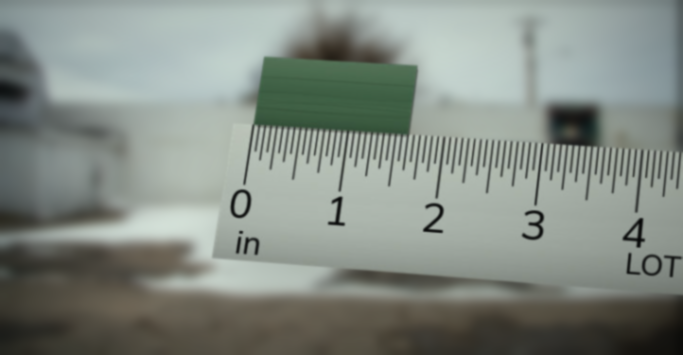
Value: value=1.625 unit=in
